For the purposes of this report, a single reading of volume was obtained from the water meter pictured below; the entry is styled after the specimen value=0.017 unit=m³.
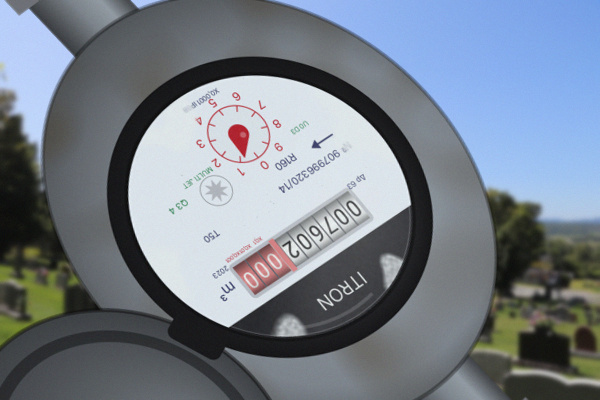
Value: value=7602.0000 unit=m³
